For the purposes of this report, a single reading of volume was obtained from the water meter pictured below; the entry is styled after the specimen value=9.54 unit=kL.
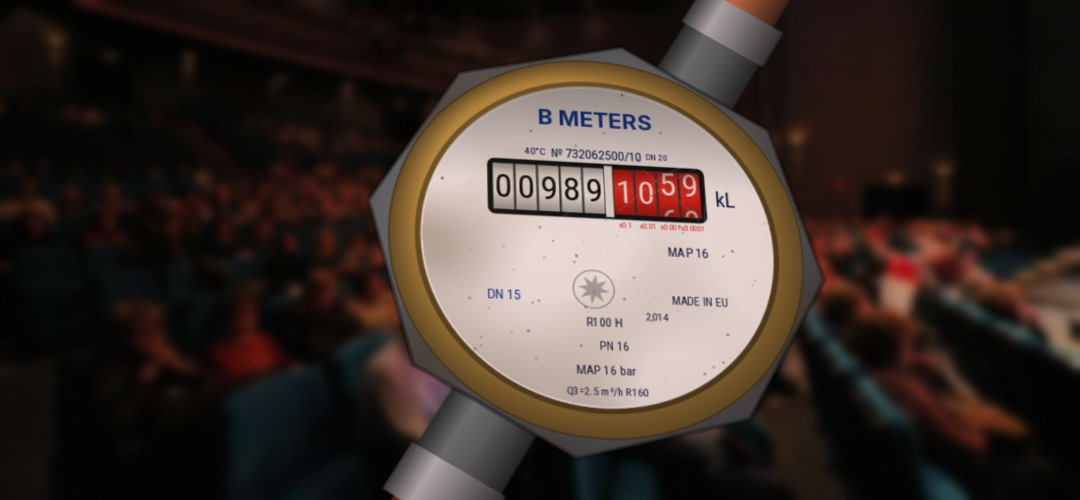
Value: value=989.1059 unit=kL
